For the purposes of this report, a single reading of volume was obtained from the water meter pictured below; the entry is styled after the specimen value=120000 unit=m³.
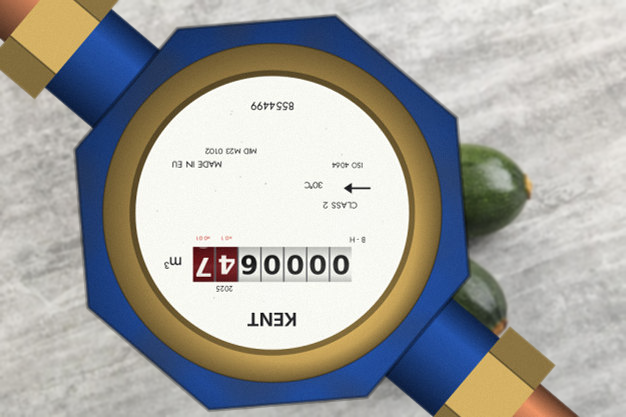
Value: value=6.47 unit=m³
